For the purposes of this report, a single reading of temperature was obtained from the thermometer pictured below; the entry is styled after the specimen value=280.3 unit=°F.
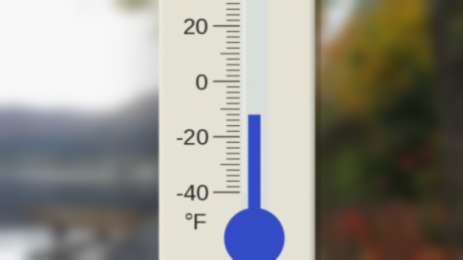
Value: value=-12 unit=°F
